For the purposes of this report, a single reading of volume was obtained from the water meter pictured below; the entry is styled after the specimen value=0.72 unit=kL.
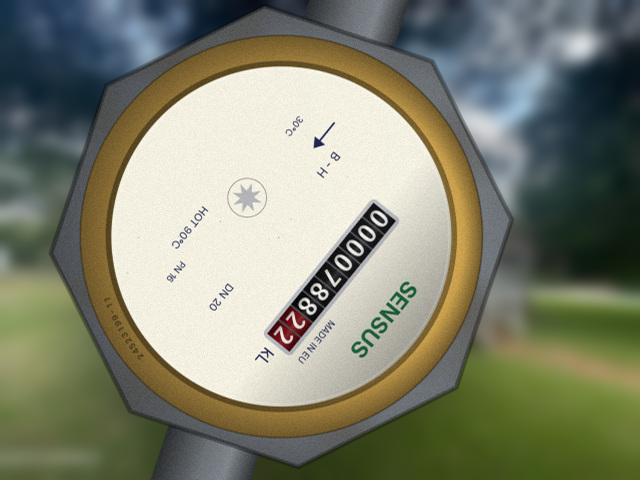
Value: value=788.22 unit=kL
